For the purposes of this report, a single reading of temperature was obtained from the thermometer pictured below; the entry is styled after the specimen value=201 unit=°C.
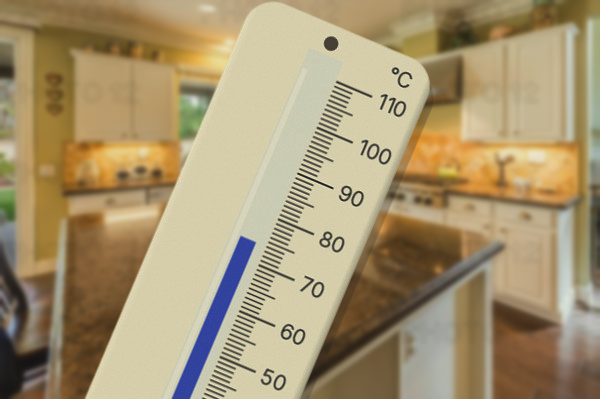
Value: value=74 unit=°C
